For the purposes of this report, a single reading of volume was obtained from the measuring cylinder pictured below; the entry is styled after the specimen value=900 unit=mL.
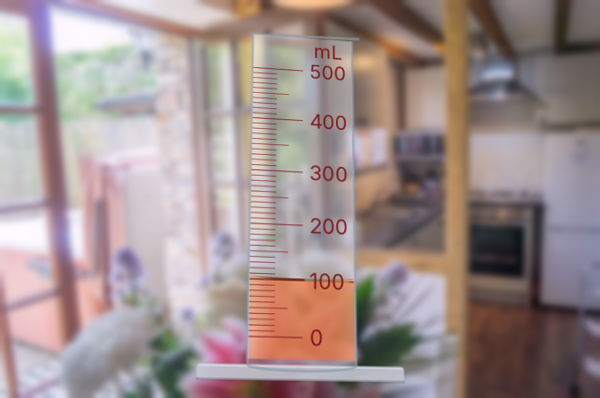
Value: value=100 unit=mL
